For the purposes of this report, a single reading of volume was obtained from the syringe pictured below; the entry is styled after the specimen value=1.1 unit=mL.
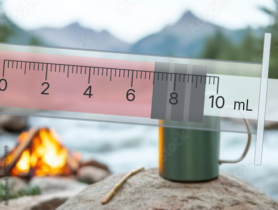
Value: value=7 unit=mL
